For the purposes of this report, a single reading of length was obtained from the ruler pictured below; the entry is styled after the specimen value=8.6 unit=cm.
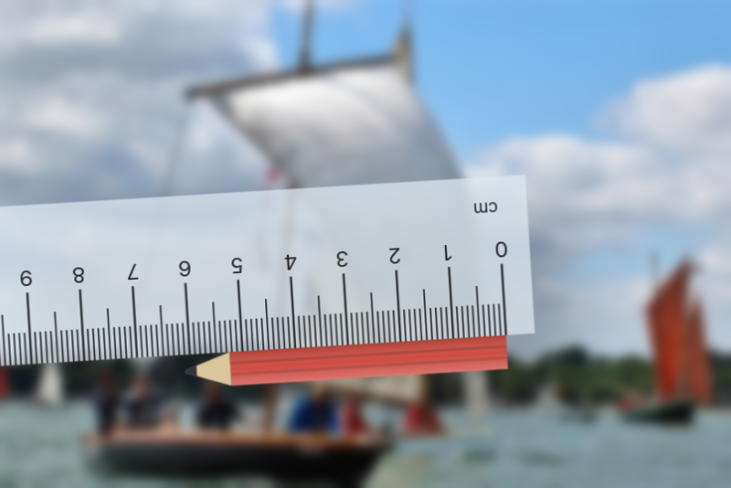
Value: value=6.1 unit=cm
